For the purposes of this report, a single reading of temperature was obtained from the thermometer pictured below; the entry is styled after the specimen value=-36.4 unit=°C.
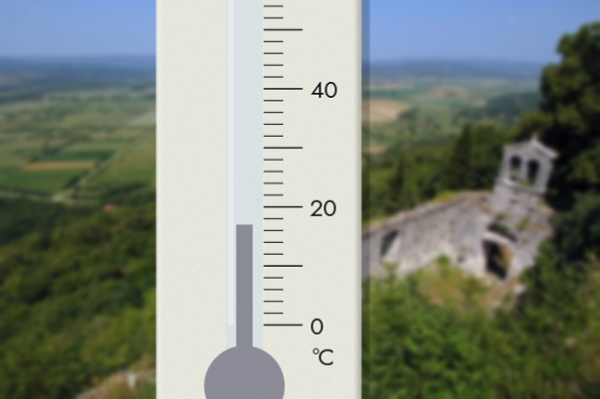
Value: value=17 unit=°C
